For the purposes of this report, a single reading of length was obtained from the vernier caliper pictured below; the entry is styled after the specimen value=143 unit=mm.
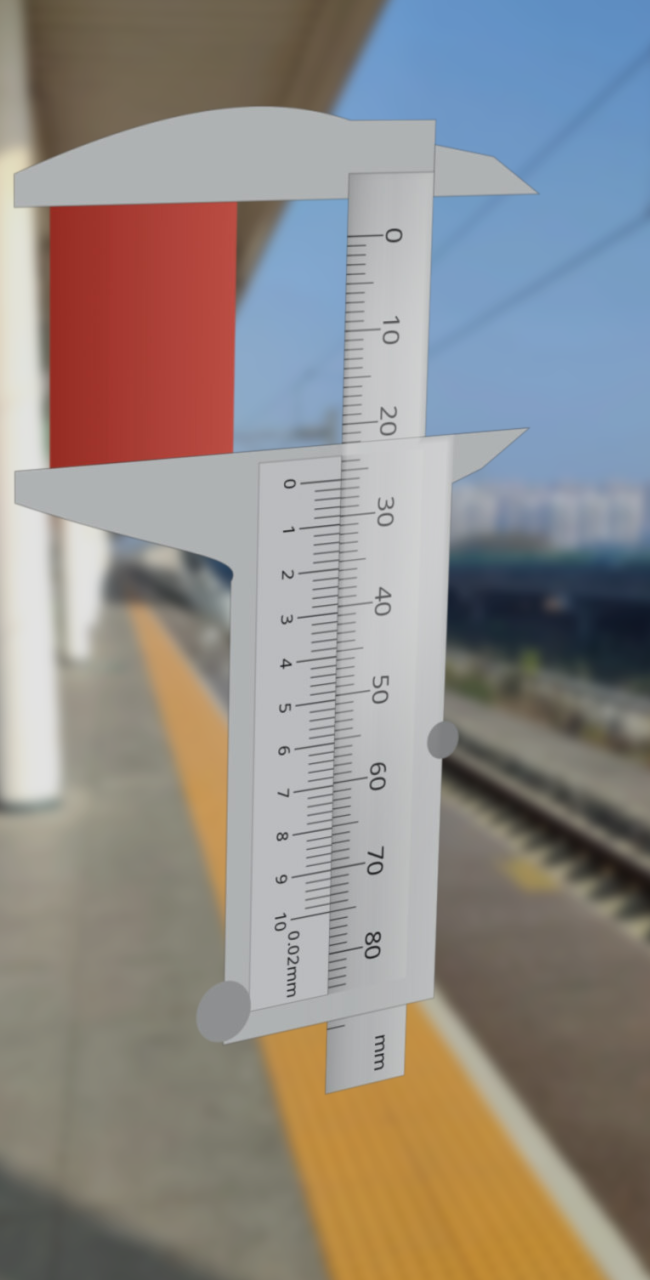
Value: value=26.0 unit=mm
